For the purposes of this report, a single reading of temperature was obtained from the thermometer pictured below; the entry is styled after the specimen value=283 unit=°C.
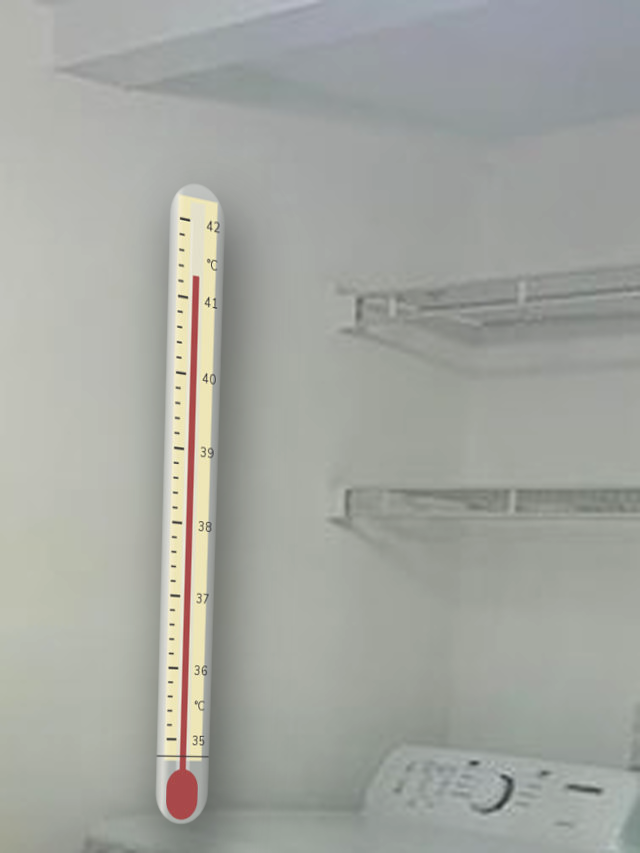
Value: value=41.3 unit=°C
